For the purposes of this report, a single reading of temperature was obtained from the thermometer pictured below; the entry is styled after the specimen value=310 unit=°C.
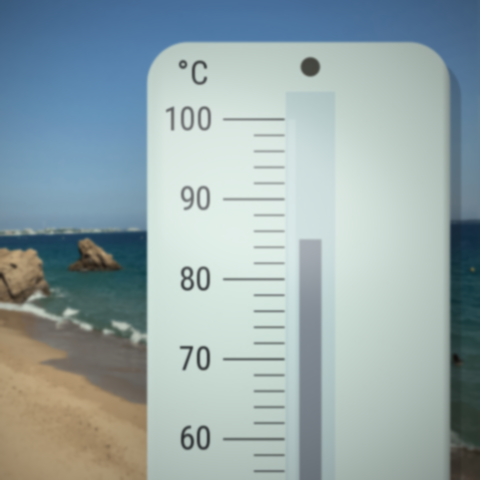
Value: value=85 unit=°C
